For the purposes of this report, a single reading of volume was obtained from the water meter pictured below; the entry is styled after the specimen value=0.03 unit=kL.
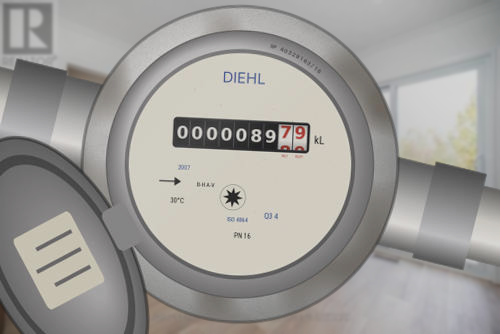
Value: value=89.79 unit=kL
